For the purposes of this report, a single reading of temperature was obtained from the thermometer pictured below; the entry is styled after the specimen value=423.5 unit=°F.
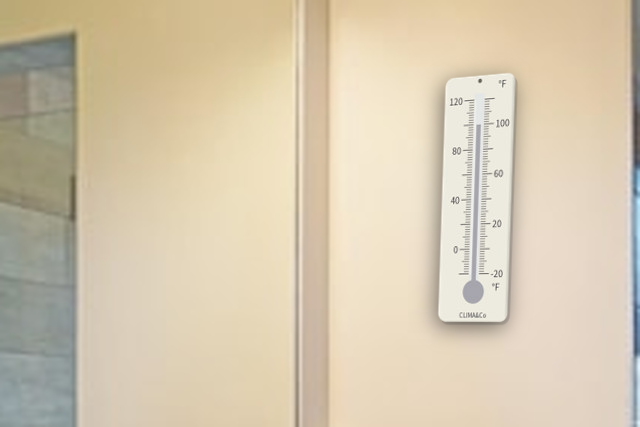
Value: value=100 unit=°F
